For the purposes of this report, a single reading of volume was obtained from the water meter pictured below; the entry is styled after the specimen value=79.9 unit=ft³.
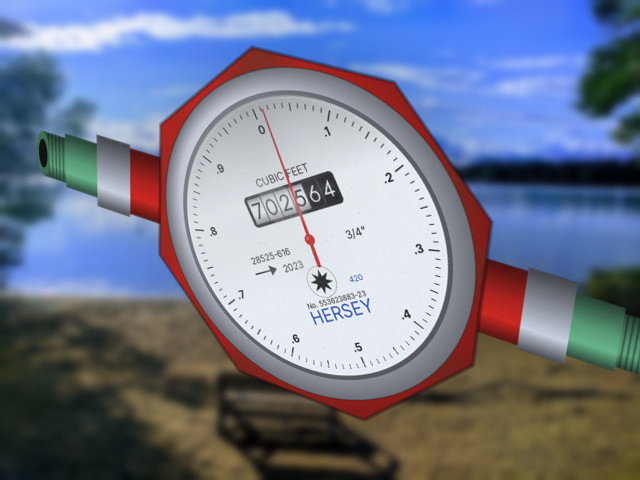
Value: value=702564.01 unit=ft³
